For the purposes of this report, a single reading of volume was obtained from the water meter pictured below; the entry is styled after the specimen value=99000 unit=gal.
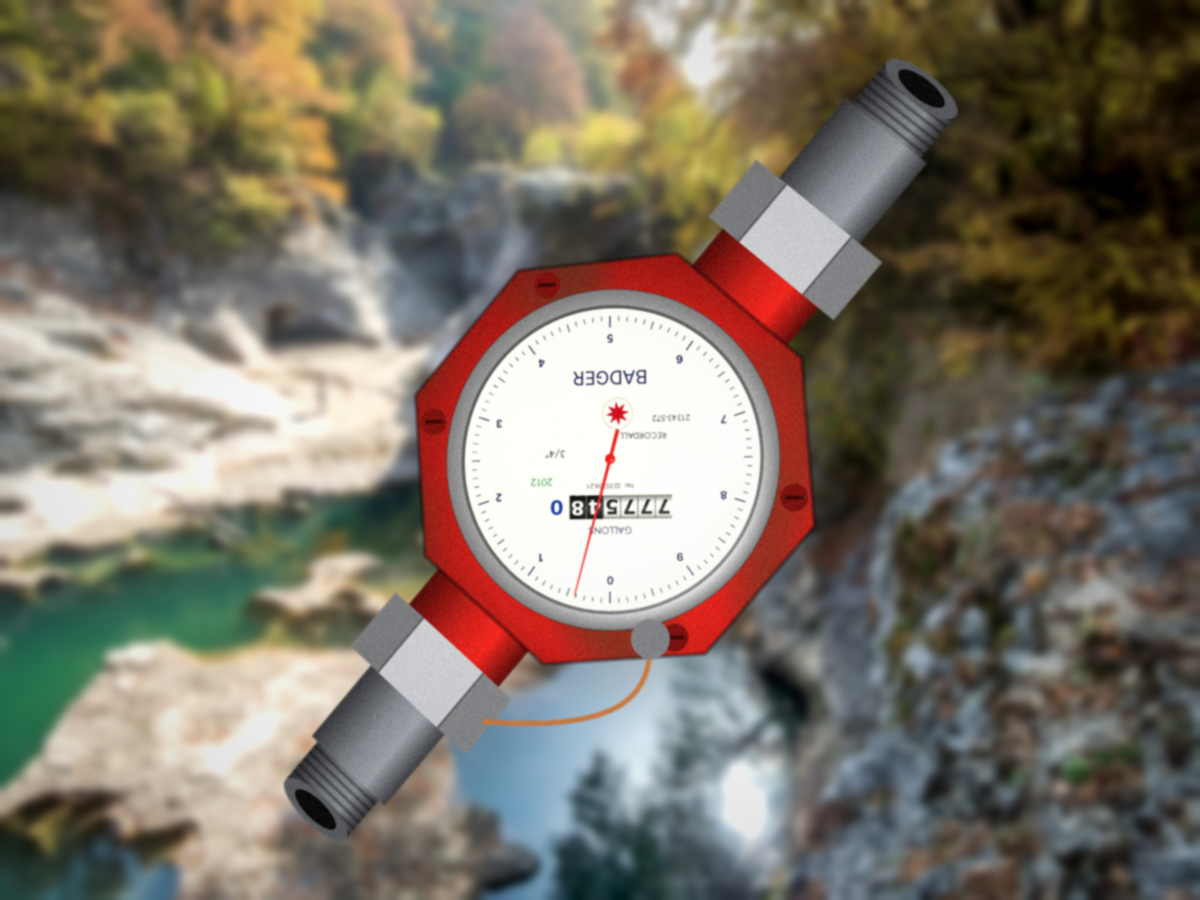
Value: value=7775480.4 unit=gal
